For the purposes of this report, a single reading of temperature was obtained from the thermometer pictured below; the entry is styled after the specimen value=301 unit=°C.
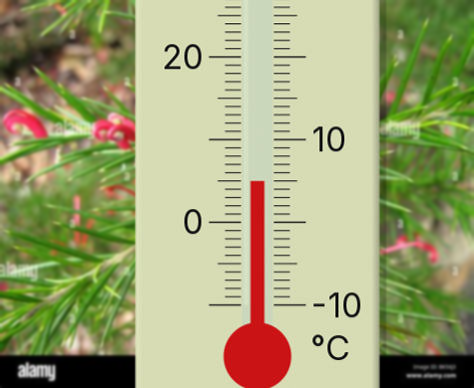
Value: value=5 unit=°C
